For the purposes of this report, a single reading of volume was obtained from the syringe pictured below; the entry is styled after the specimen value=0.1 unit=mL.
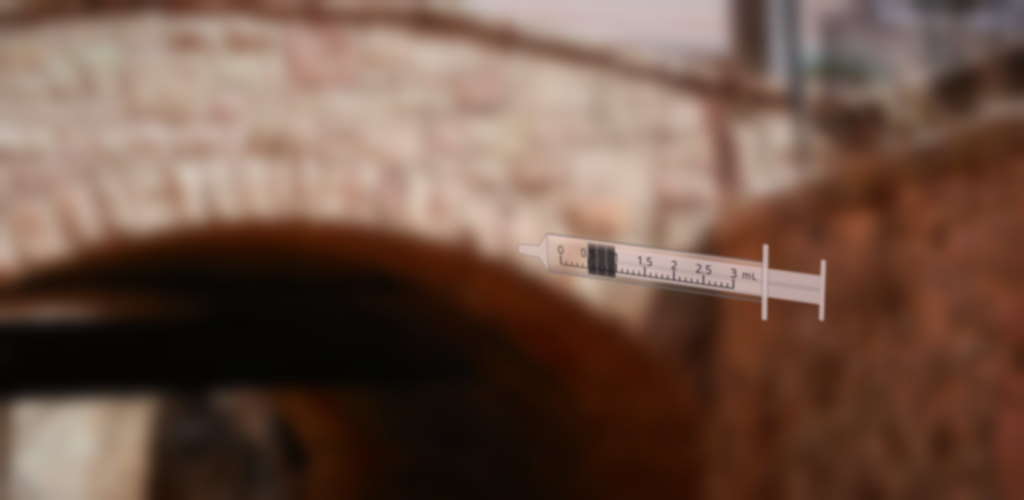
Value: value=0.5 unit=mL
